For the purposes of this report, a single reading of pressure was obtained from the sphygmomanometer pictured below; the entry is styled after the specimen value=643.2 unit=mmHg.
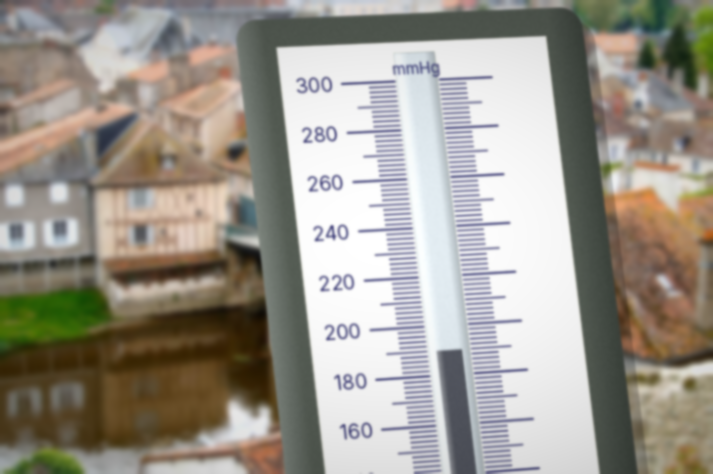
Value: value=190 unit=mmHg
